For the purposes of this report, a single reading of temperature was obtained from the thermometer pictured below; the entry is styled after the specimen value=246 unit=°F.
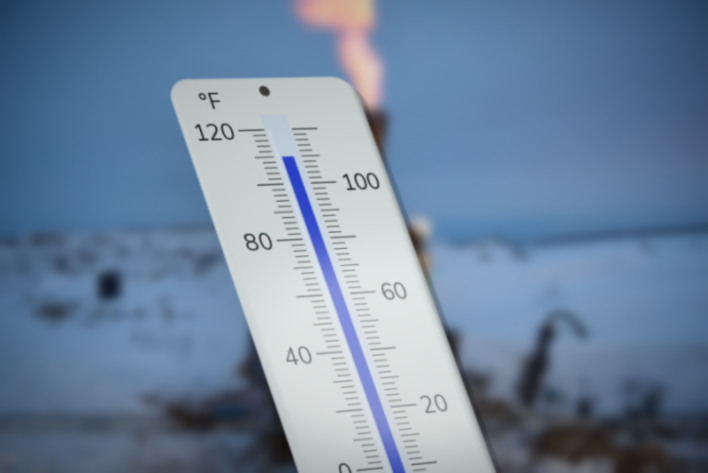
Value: value=110 unit=°F
